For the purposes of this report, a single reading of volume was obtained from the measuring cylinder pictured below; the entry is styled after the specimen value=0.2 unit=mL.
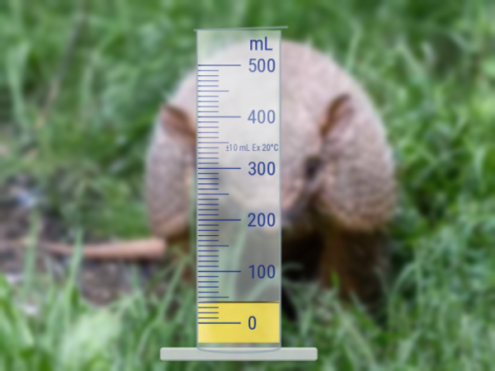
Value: value=40 unit=mL
